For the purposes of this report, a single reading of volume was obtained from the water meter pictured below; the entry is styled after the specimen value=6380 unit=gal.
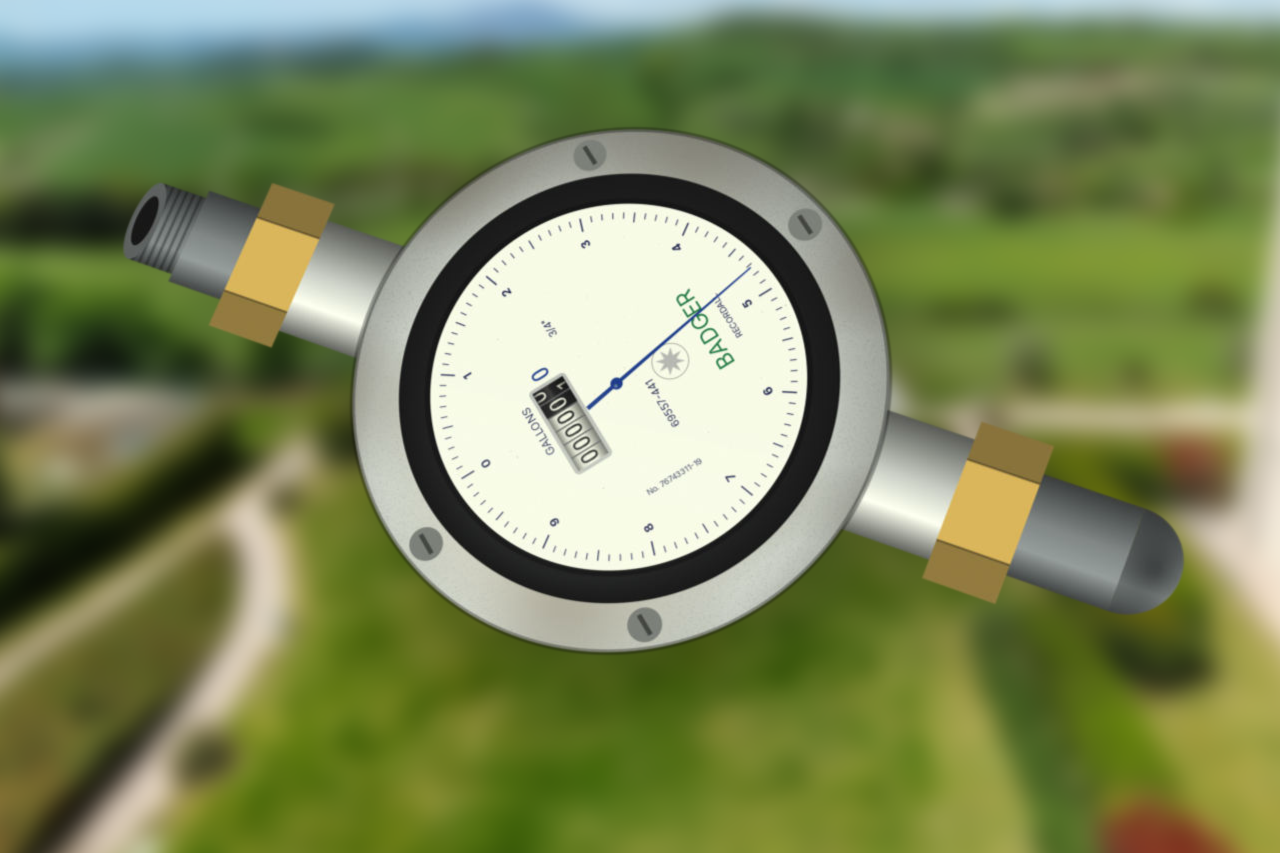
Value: value=4.7 unit=gal
